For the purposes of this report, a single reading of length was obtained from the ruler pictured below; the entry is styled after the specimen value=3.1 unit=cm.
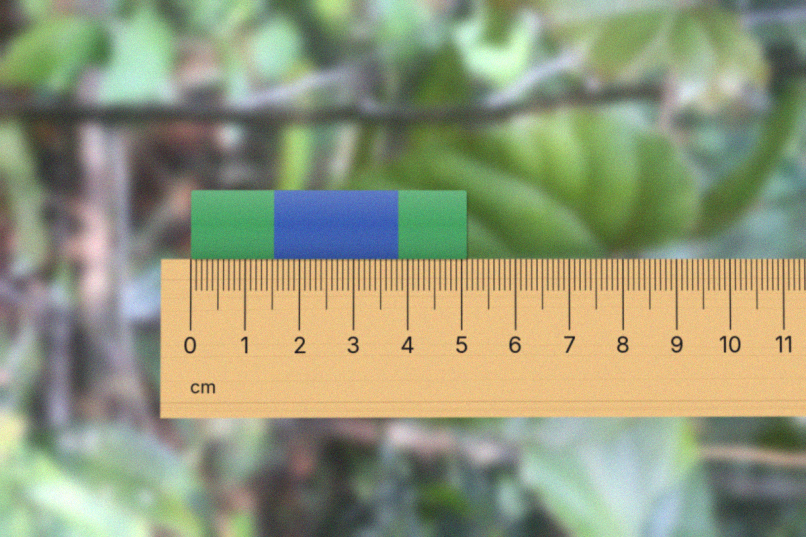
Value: value=5.1 unit=cm
